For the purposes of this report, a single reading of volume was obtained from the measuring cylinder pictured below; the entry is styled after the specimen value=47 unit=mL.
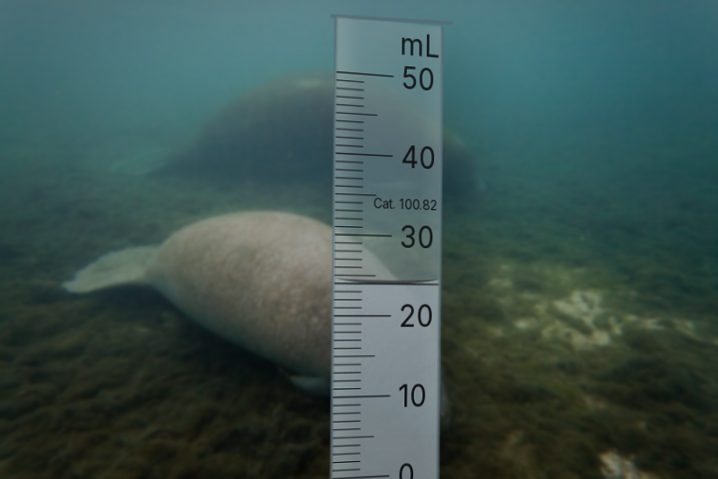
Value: value=24 unit=mL
